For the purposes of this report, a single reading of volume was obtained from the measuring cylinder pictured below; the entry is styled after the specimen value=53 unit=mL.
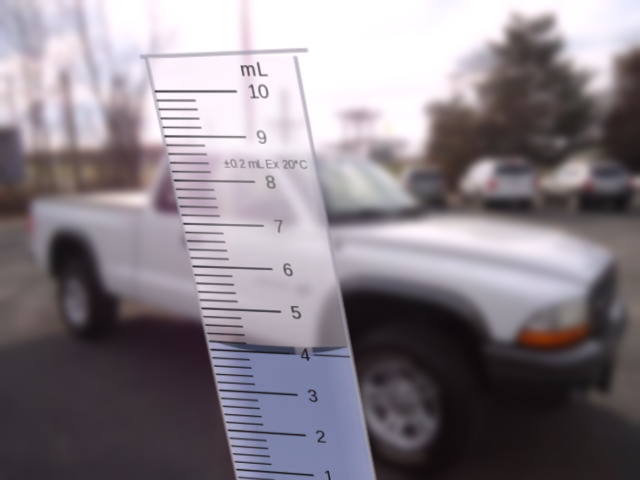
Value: value=4 unit=mL
